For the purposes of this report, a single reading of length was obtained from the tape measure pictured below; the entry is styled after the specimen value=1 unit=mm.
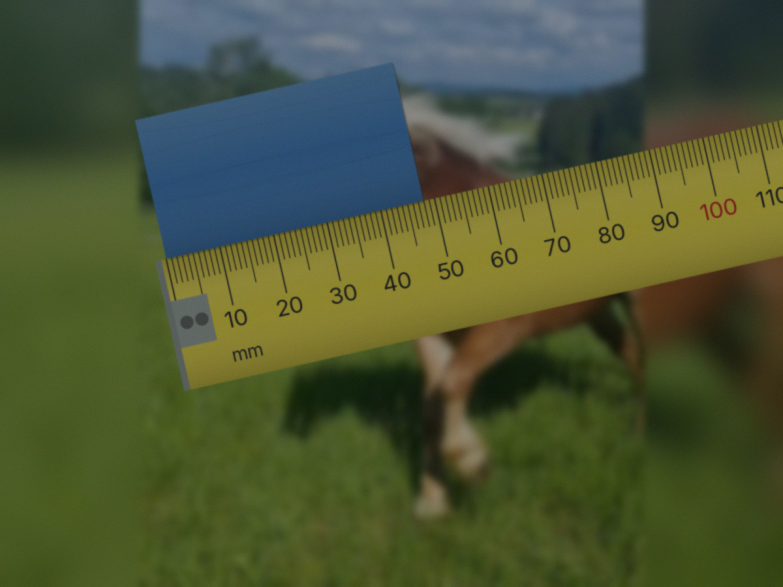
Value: value=48 unit=mm
